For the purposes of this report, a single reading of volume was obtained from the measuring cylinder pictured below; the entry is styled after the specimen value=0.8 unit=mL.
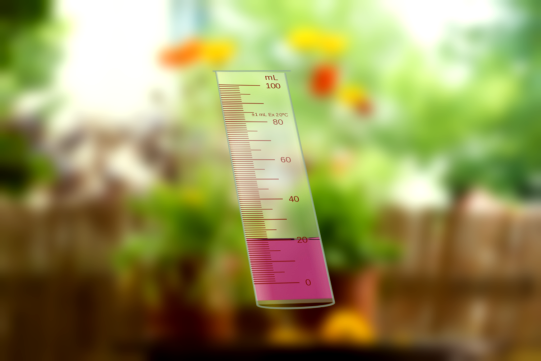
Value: value=20 unit=mL
